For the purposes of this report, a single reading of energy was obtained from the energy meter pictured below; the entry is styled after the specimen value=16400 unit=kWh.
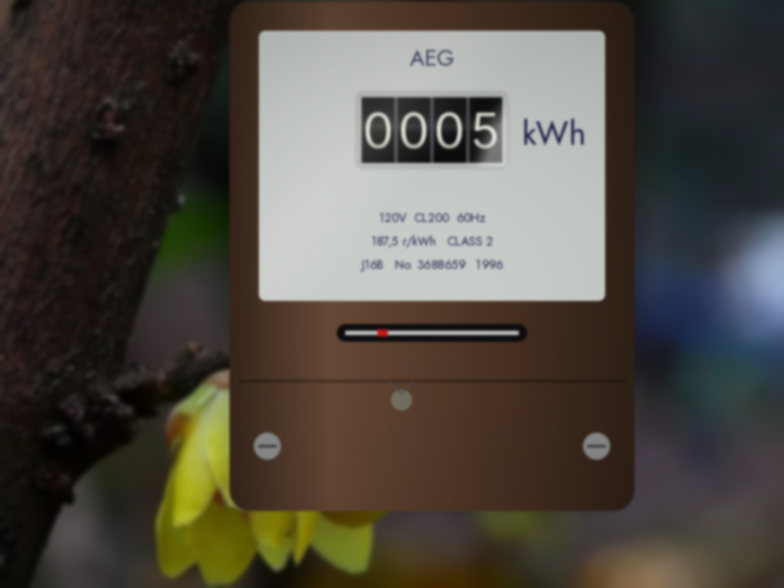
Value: value=5 unit=kWh
